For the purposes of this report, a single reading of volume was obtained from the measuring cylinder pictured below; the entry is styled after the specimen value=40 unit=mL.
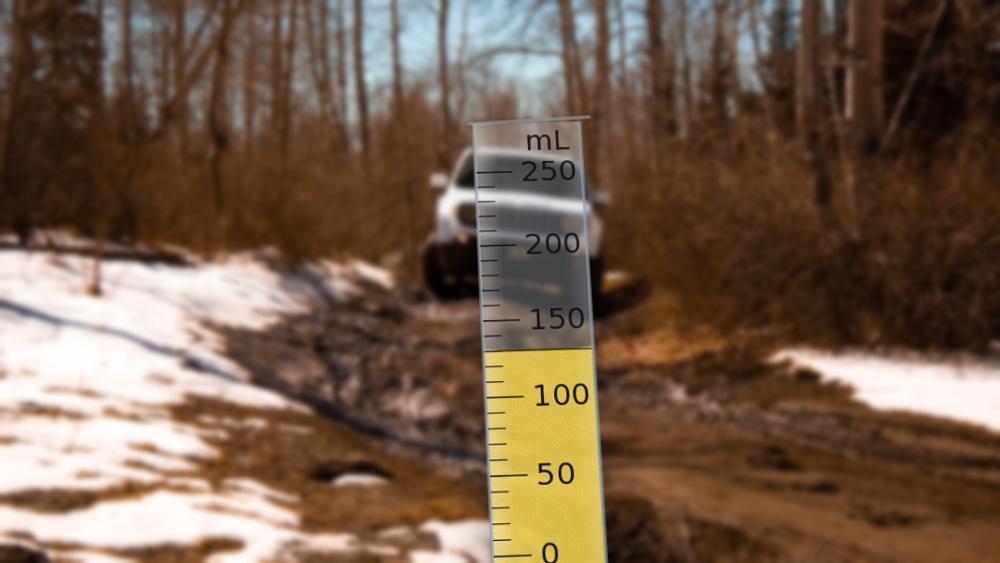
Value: value=130 unit=mL
